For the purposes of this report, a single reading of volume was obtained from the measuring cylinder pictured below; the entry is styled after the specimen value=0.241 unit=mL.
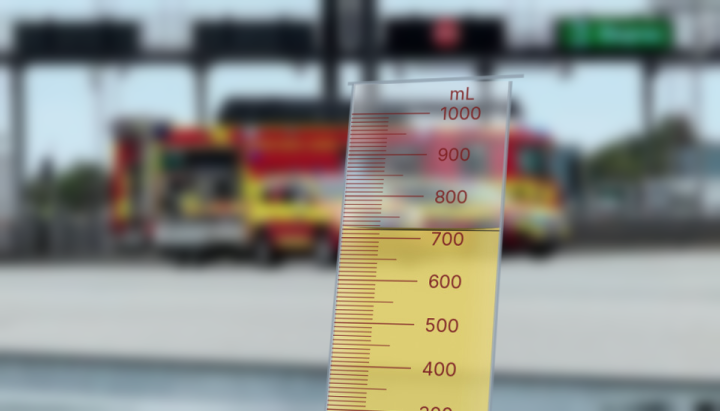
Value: value=720 unit=mL
